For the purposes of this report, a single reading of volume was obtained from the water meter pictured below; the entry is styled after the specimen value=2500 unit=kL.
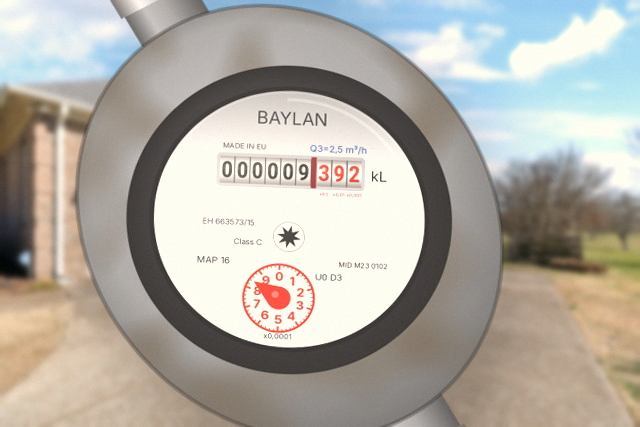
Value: value=9.3928 unit=kL
